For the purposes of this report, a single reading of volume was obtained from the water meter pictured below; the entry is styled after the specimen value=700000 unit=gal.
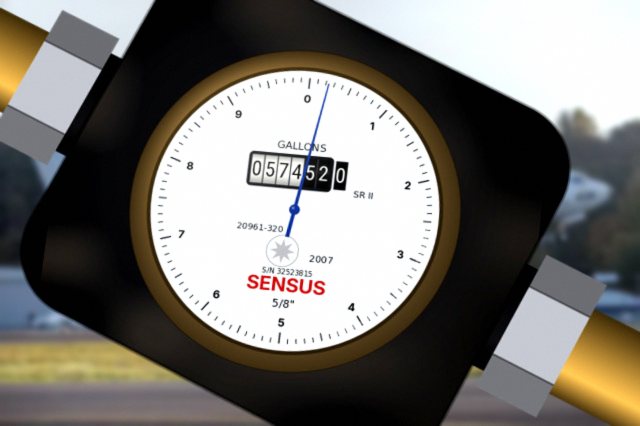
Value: value=574520.2 unit=gal
